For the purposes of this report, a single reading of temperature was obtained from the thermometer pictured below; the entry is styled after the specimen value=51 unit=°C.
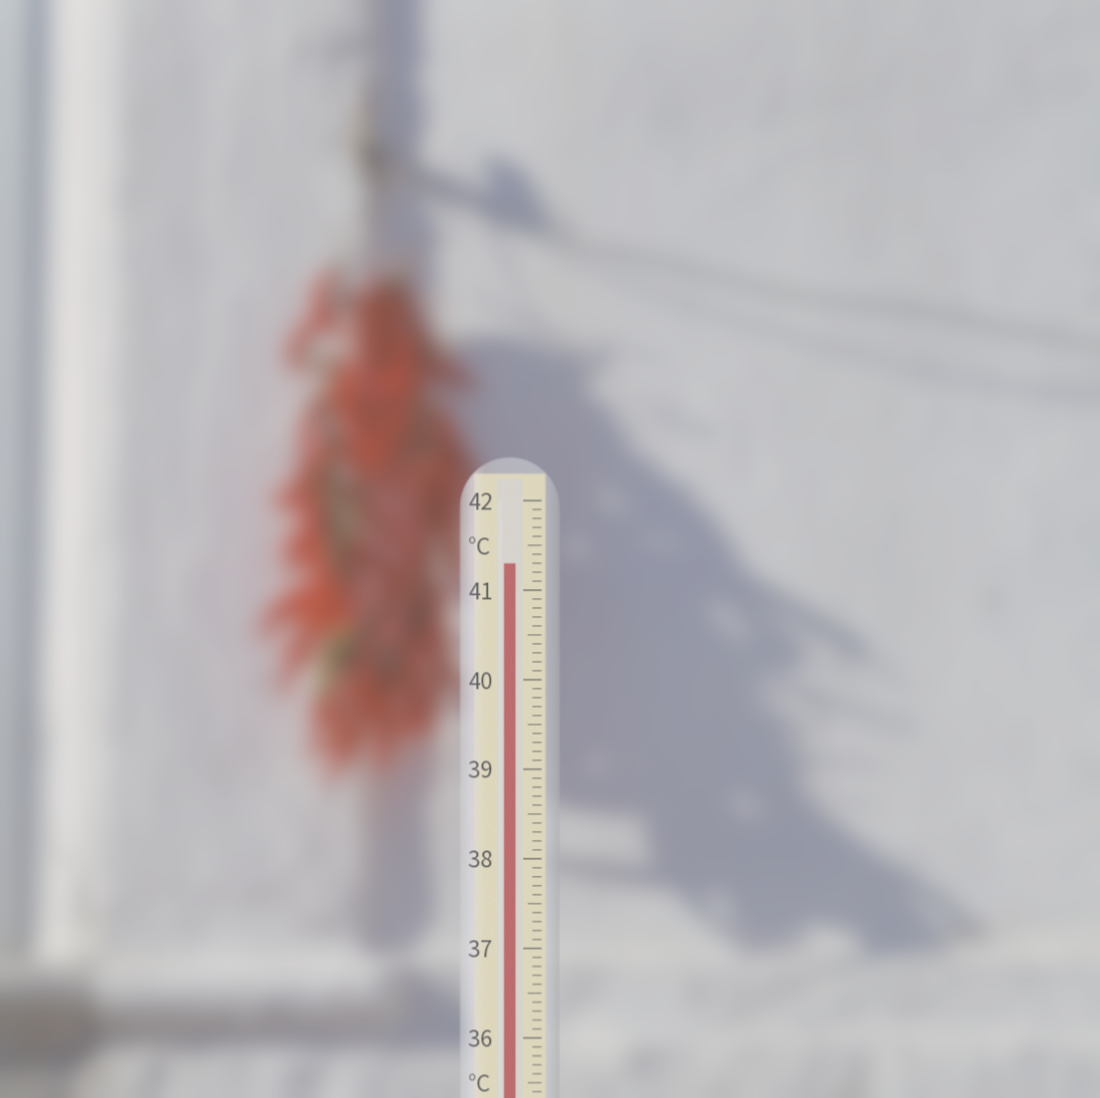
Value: value=41.3 unit=°C
